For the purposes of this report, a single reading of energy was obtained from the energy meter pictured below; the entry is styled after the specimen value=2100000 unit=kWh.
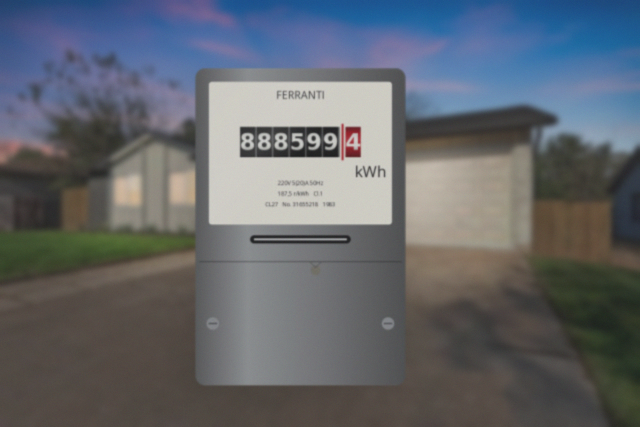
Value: value=888599.4 unit=kWh
